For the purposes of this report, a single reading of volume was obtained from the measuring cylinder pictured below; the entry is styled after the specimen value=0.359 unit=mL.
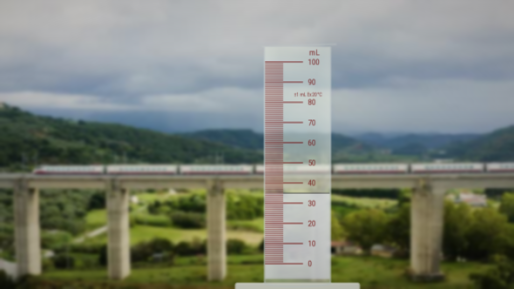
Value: value=35 unit=mL
